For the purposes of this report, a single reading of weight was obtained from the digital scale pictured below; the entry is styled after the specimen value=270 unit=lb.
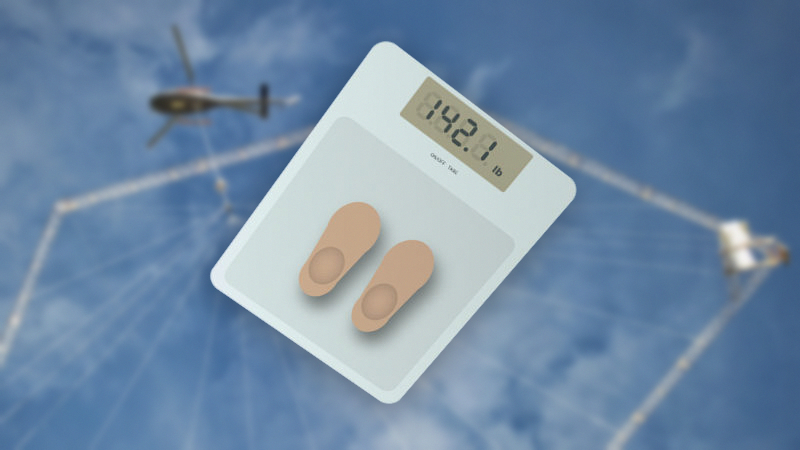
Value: value=142.1 unit=lb
